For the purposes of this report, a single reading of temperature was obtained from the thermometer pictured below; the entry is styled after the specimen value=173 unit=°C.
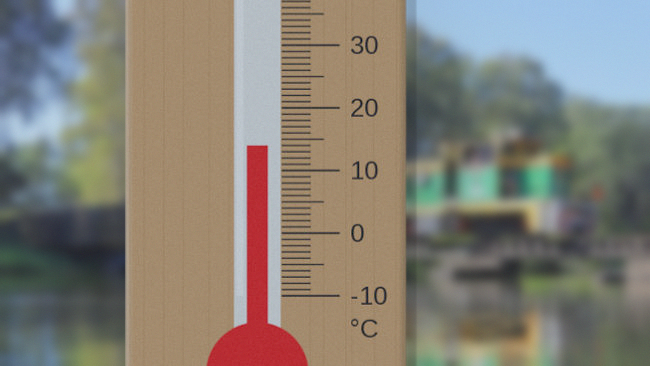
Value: value=14 unit=°C
